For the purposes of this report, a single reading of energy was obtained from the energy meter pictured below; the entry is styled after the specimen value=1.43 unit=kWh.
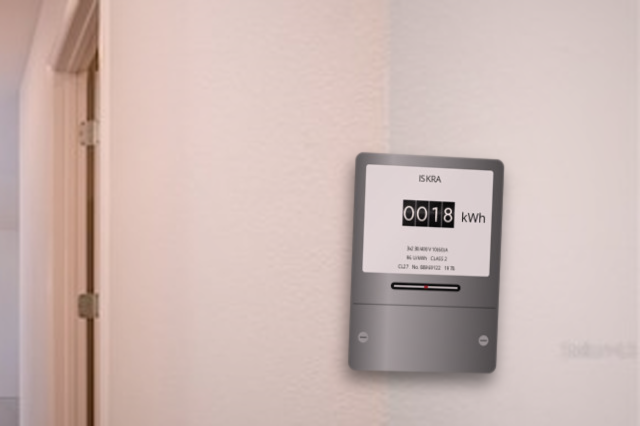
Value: value=18 unit=kWh
